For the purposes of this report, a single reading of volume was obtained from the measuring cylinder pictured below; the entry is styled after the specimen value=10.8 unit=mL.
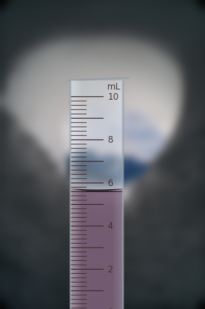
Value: value=5.6 unit=mL
